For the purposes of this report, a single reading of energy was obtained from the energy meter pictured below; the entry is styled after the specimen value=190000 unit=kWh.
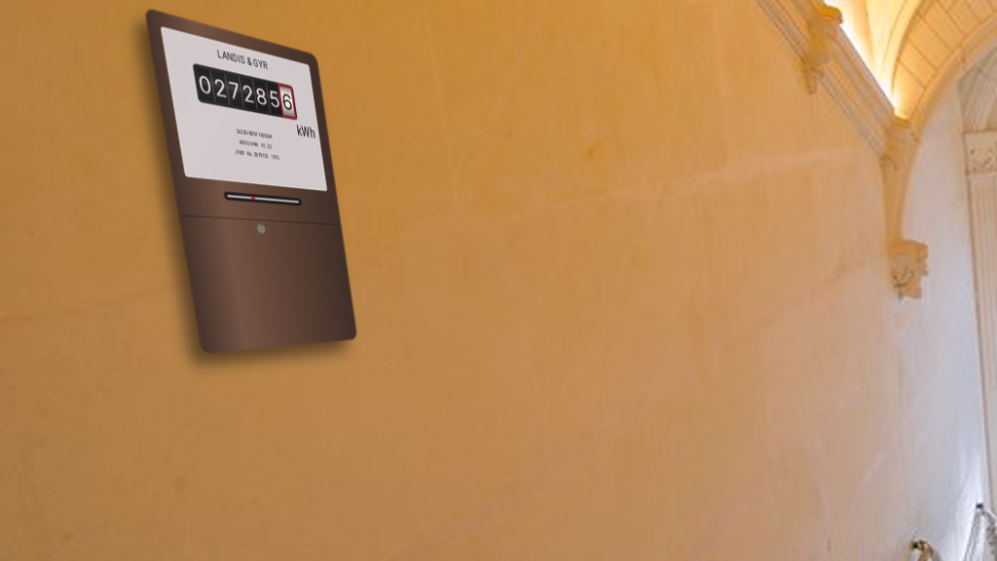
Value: value=27285.6 unit=kWh
